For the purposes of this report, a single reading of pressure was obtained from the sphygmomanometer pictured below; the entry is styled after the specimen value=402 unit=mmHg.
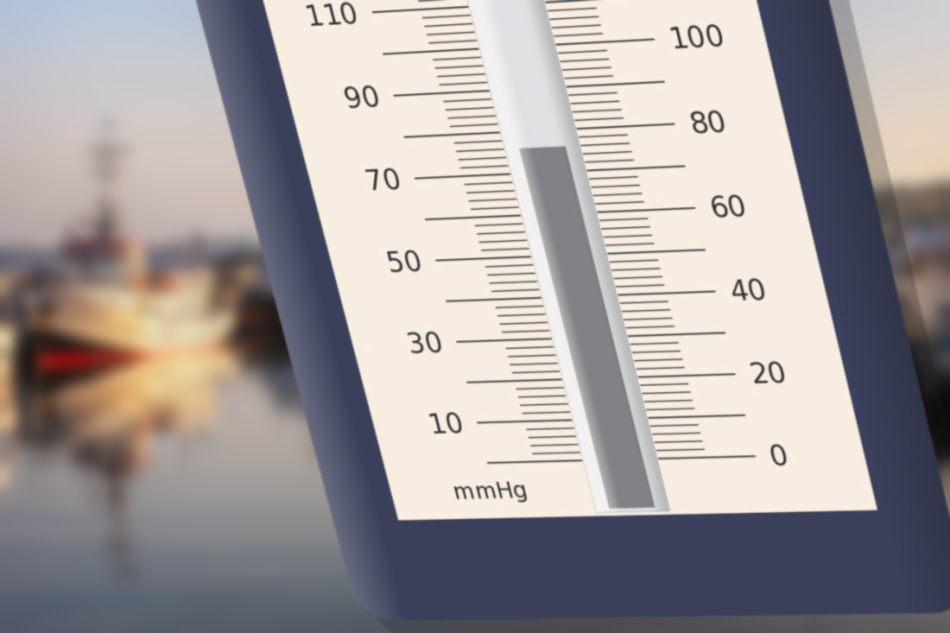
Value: value=76 unit=mmHg
